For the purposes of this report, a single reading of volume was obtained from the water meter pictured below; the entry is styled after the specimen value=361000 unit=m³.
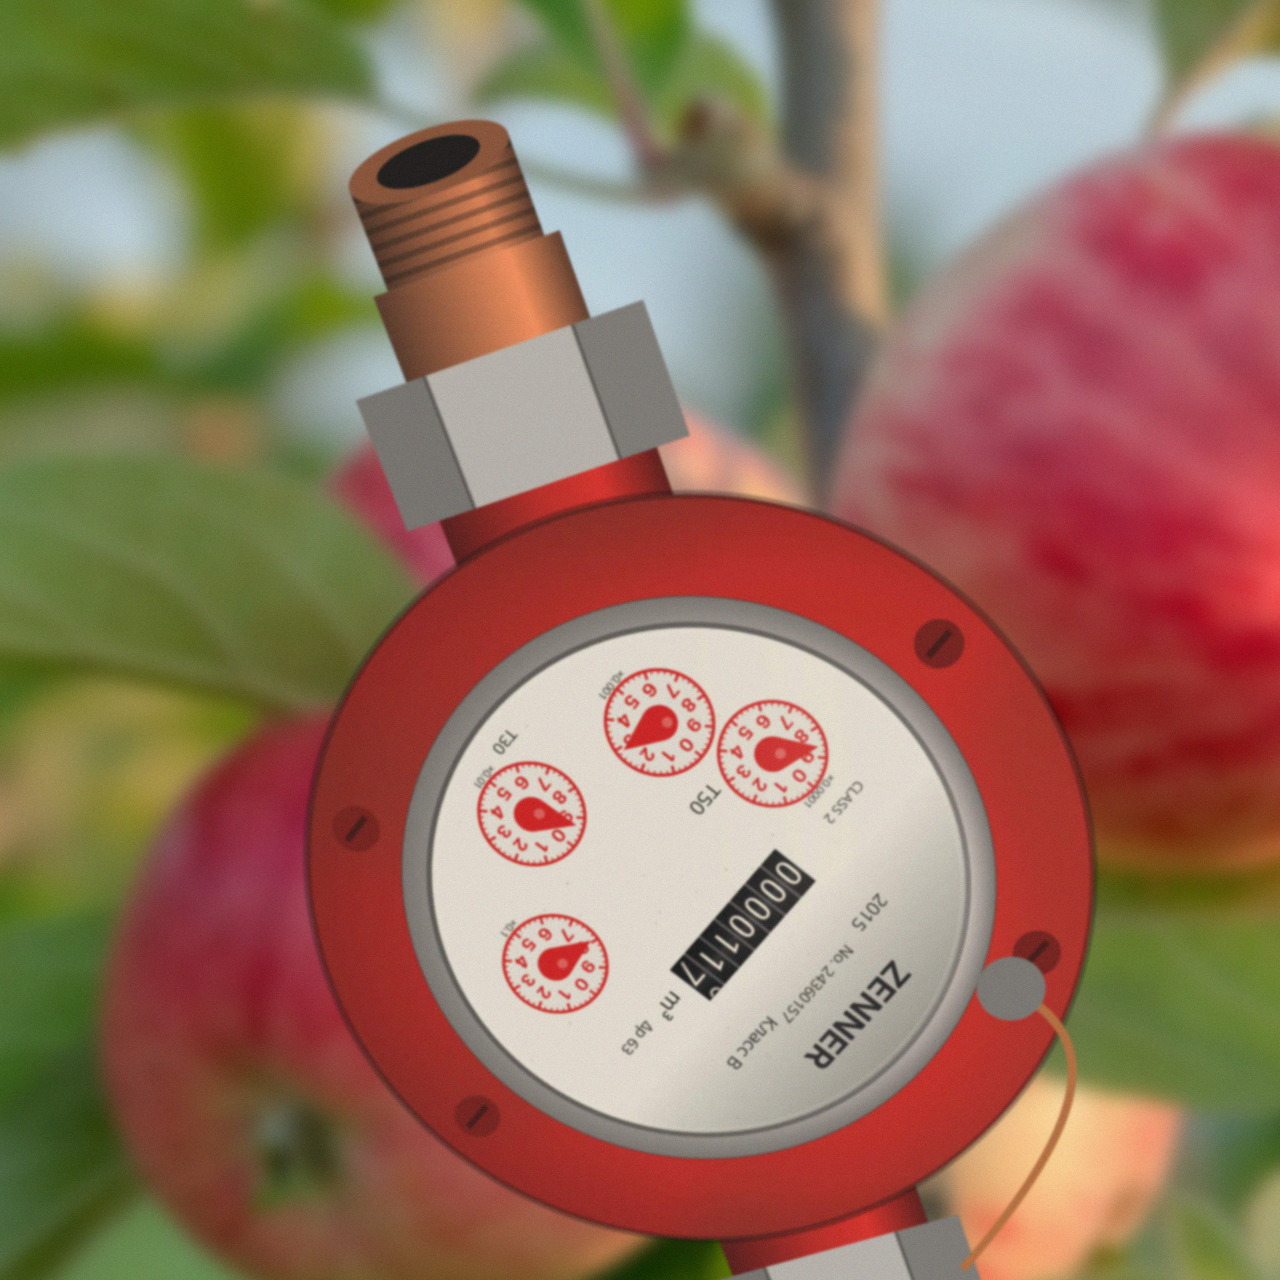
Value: value=116.7928 unit=m³
